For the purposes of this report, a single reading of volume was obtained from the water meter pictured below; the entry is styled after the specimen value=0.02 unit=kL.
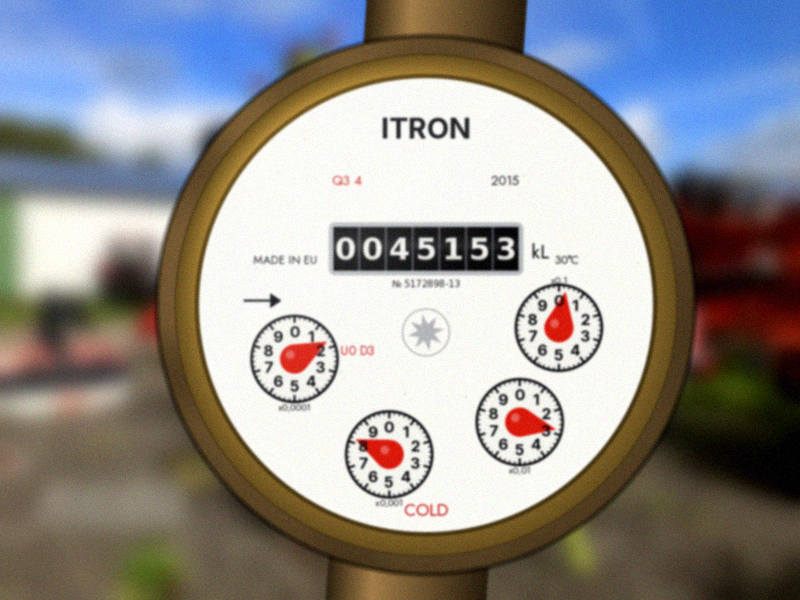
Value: value=45153.0281 unit=kL
